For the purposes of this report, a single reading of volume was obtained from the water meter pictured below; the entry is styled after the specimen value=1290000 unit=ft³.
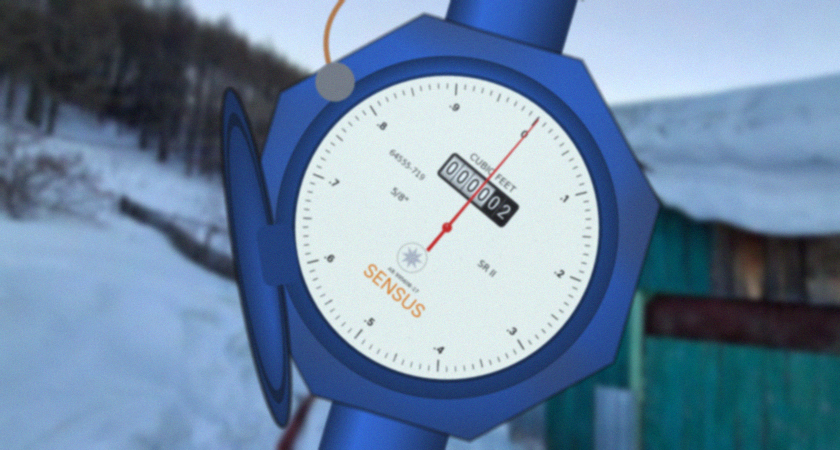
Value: value=2.00 unit=ft³
